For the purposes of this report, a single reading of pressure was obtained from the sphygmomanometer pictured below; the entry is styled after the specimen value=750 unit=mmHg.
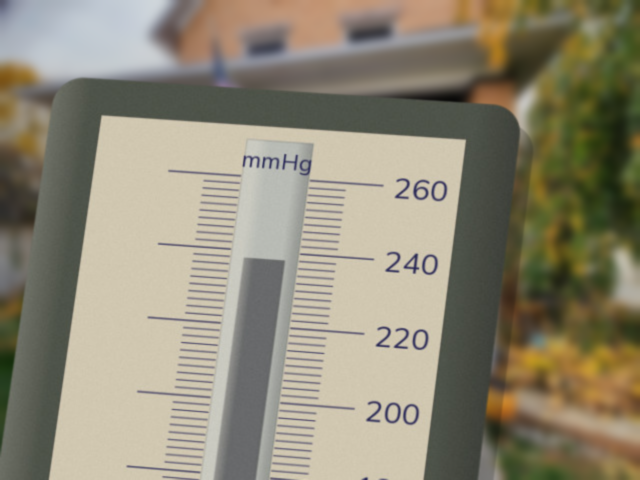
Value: value=238 unit=mmHg
